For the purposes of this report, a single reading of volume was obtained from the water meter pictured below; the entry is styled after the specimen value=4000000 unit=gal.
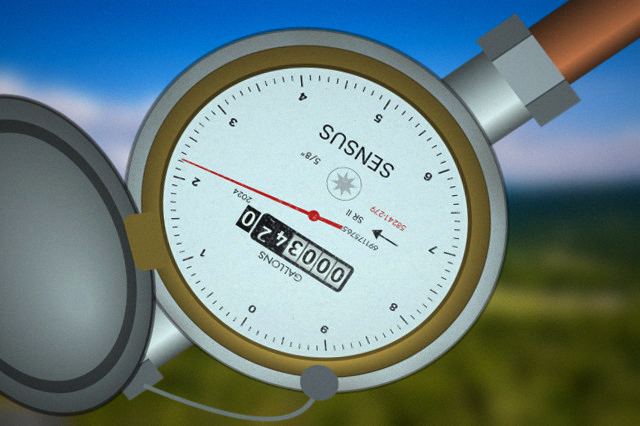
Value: value=3422.2 unit=gal
